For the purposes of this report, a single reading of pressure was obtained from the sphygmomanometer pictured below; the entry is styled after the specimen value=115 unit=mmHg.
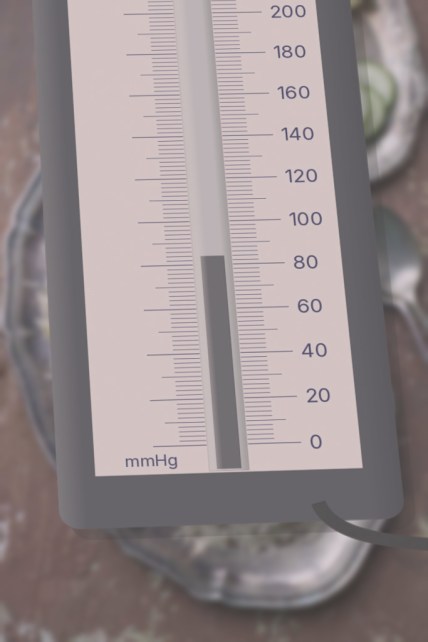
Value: value=84 unit=mmHg
